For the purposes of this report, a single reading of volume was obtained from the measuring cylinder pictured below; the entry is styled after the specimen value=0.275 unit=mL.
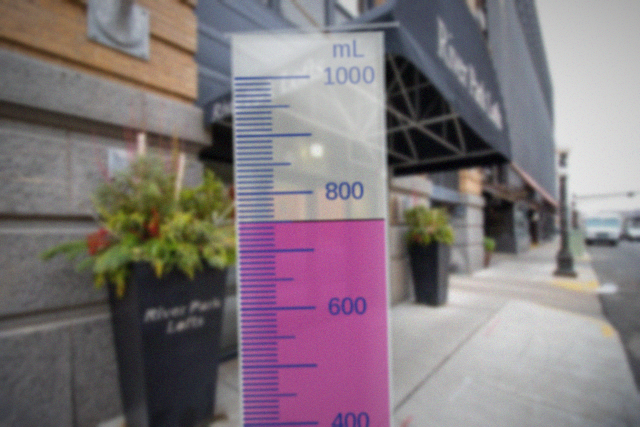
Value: value=750 unit=mL
